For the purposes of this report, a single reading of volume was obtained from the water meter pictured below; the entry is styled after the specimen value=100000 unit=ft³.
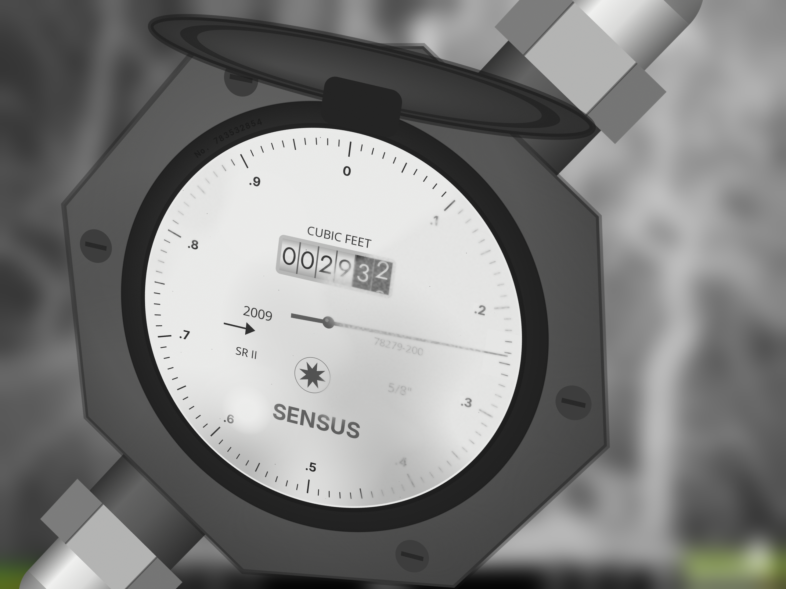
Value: value=2932.24 unit=ft³
